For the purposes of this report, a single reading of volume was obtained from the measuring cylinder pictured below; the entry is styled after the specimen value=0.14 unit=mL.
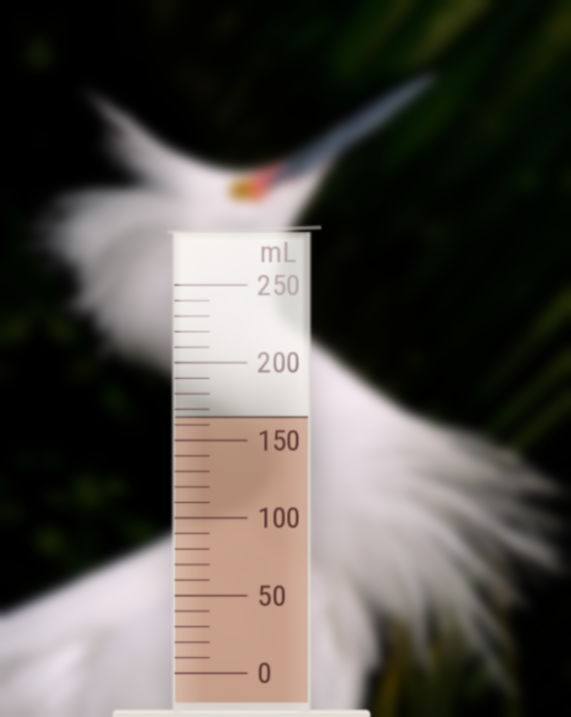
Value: value=165 unit=mL
